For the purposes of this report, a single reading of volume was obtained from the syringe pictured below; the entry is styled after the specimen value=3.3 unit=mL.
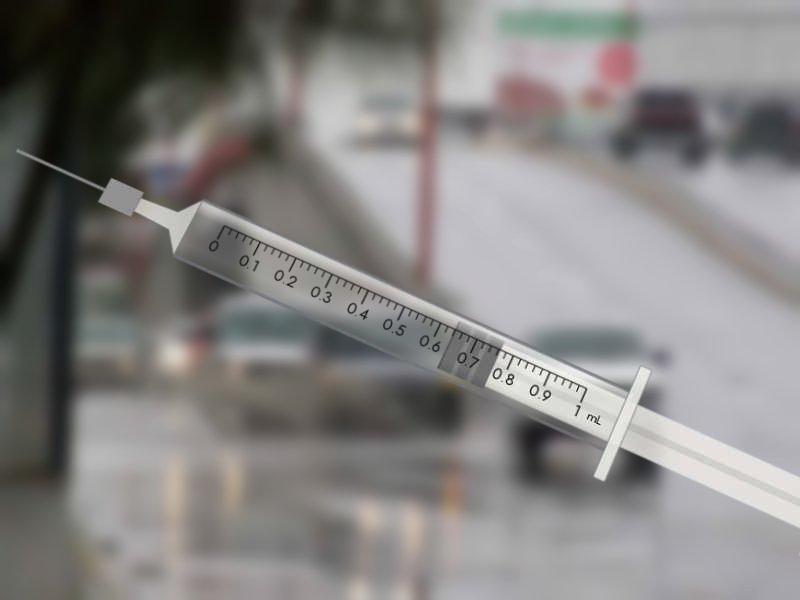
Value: value=0.64 unit=mL
